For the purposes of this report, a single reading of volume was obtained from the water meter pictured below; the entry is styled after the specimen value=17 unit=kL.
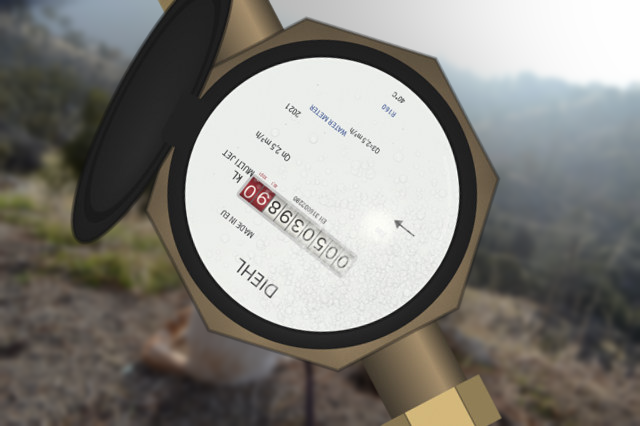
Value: value=50398.90 unit=kL
